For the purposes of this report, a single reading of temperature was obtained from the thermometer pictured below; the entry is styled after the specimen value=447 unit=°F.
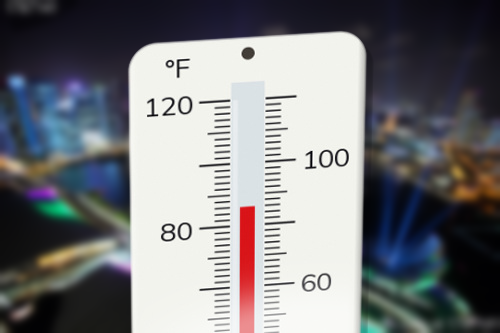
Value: value=86 unit=°F
